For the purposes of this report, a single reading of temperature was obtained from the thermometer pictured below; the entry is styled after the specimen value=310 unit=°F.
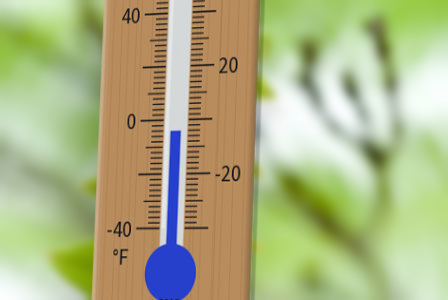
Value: value=-4 unit=°F
